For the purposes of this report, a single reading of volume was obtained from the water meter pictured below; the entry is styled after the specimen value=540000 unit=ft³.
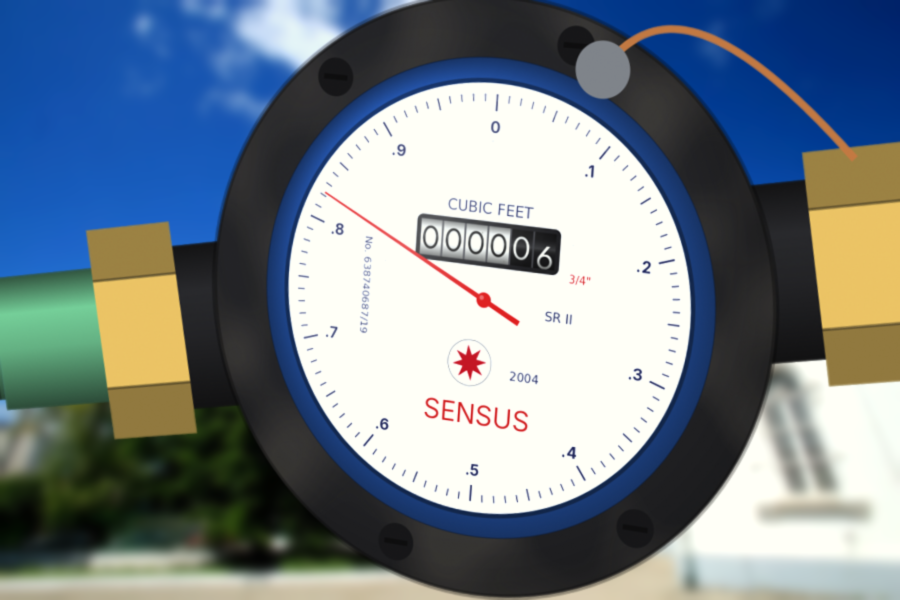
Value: value=5.82 unit=ft³
